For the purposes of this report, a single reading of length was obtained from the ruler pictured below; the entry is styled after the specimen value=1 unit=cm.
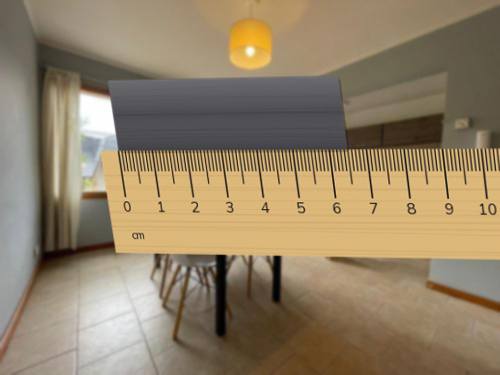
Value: value=6.5 unit=cm
